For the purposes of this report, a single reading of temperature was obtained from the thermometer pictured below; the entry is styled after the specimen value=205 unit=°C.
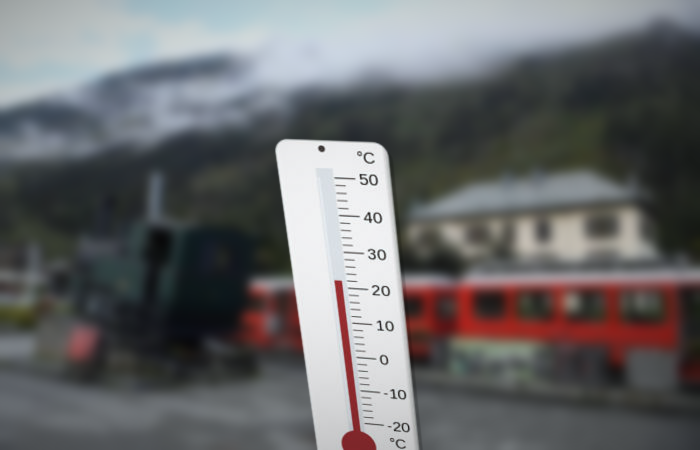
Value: value=22 unit=°C
